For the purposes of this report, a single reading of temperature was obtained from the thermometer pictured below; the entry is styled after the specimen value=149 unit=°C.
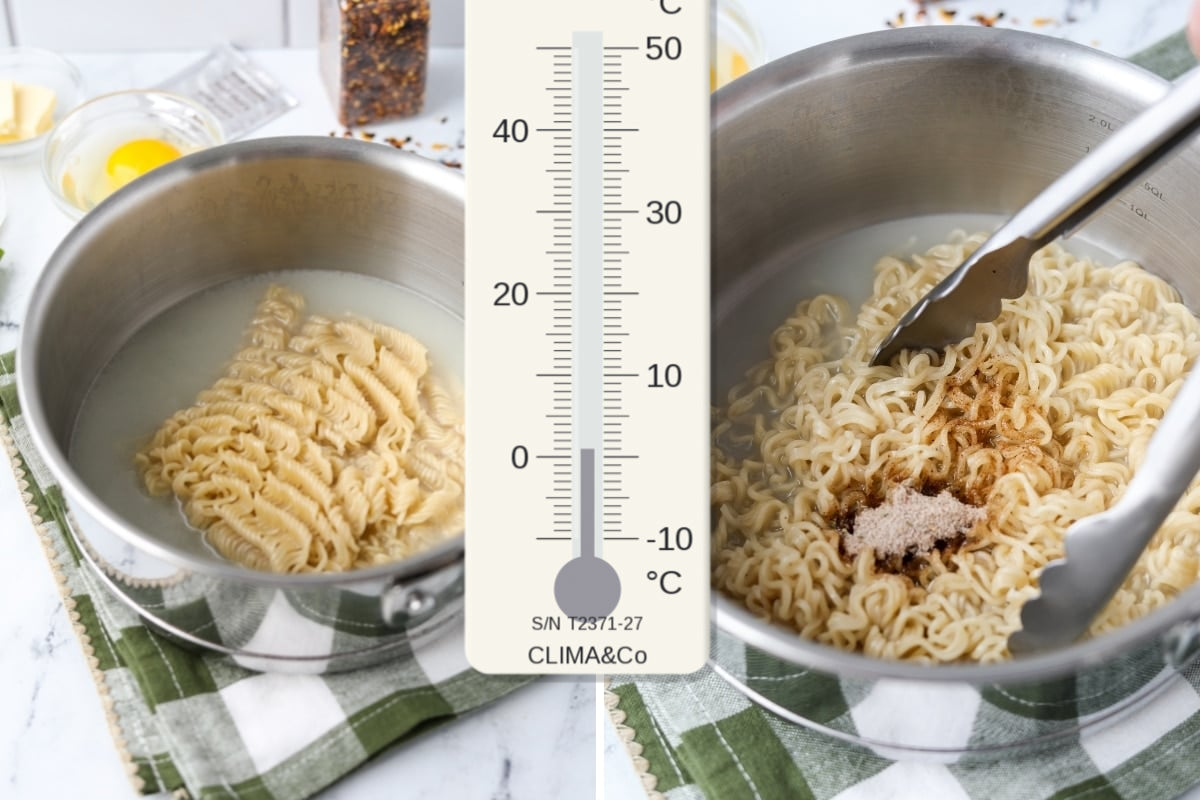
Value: value=1 unit=°C
